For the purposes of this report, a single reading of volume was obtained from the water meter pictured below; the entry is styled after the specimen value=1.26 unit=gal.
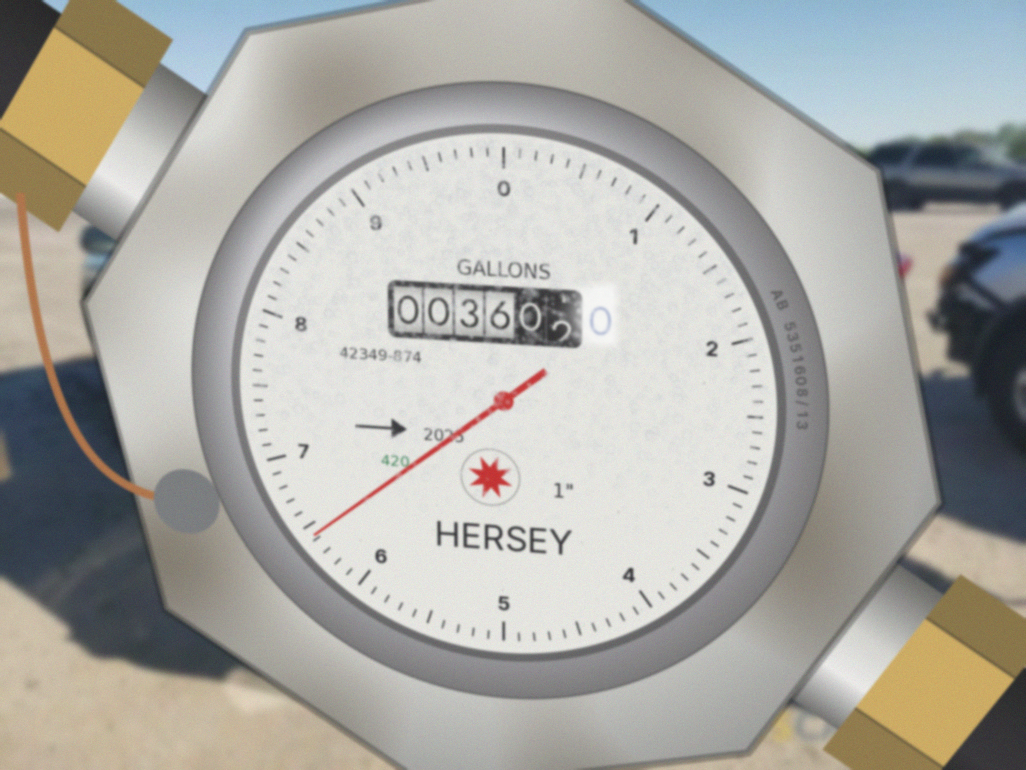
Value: value=36016.4 unit=gal
